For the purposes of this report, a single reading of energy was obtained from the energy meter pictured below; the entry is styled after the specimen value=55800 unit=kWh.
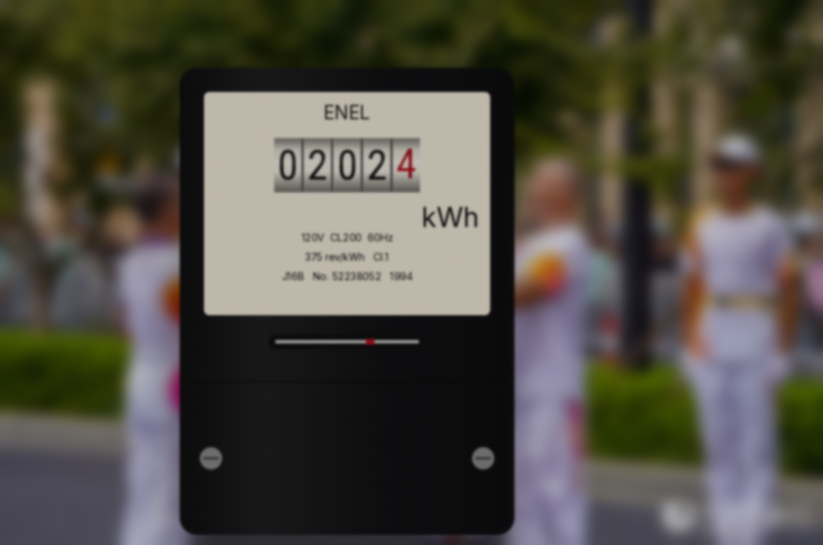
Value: value=202.4 unit=kWh
